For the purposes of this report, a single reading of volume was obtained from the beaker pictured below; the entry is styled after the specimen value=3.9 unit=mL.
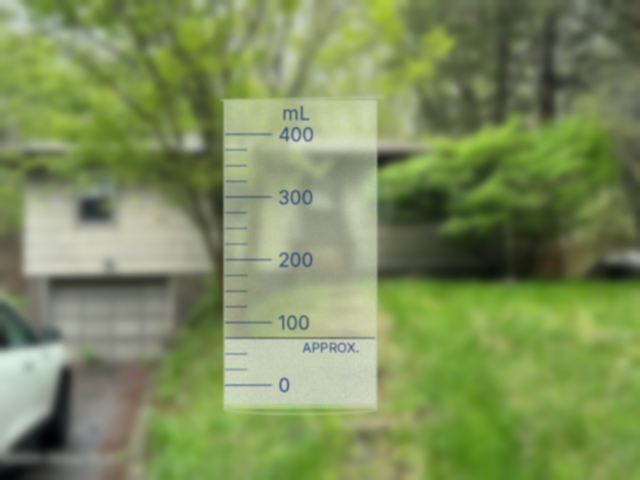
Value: value=75 unit=mL
